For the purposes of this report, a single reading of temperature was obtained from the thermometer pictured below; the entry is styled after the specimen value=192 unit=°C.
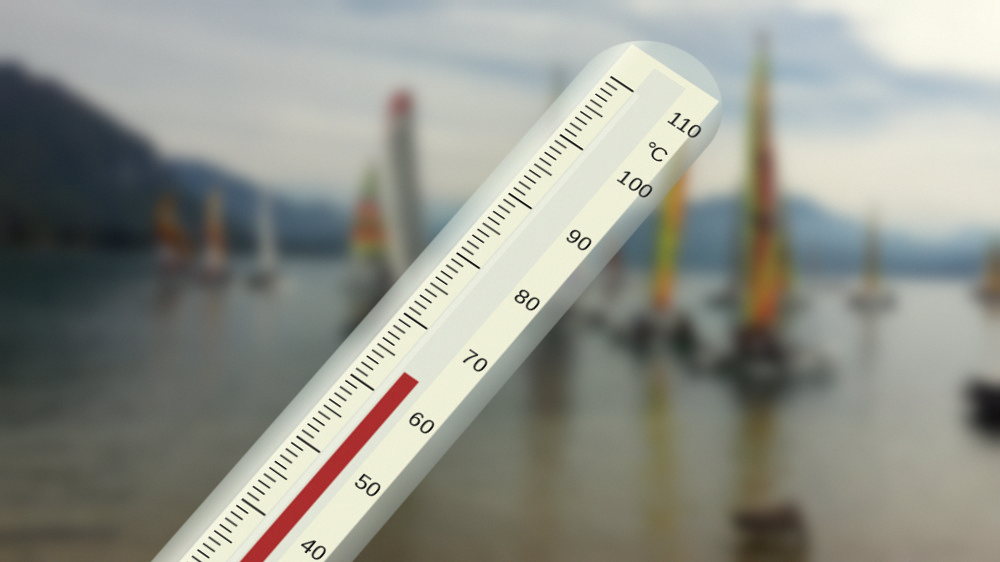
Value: value=64 unit=°C
